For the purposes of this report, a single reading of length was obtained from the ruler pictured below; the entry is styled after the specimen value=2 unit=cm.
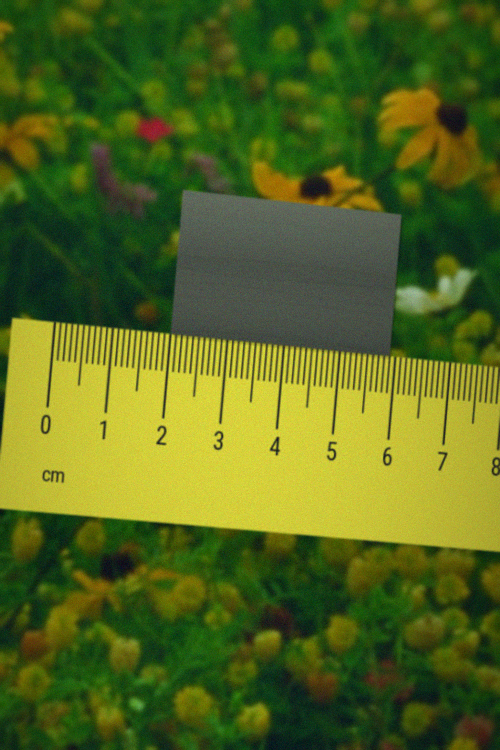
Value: value=3.9 unit=cm
